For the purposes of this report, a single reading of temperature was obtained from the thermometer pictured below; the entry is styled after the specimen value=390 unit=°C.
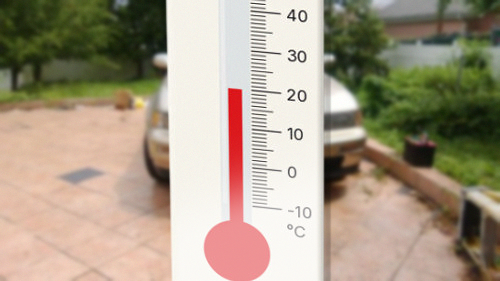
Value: value=20 unit=°C
